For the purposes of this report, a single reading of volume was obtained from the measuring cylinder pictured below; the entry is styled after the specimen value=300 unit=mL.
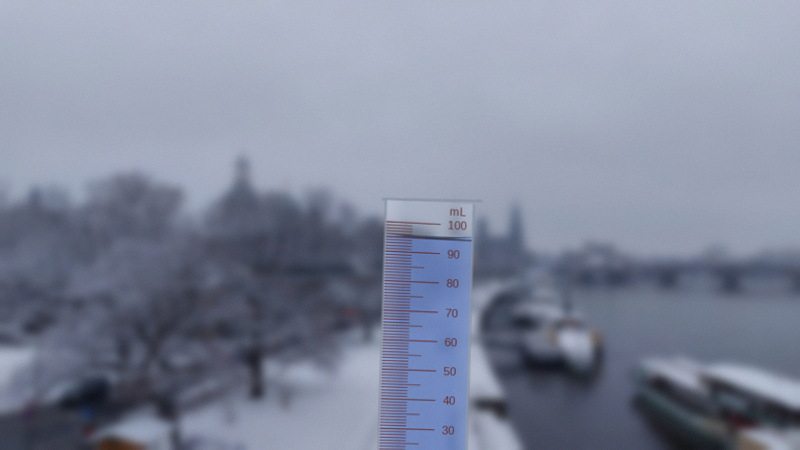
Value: value=95 unit=mL
